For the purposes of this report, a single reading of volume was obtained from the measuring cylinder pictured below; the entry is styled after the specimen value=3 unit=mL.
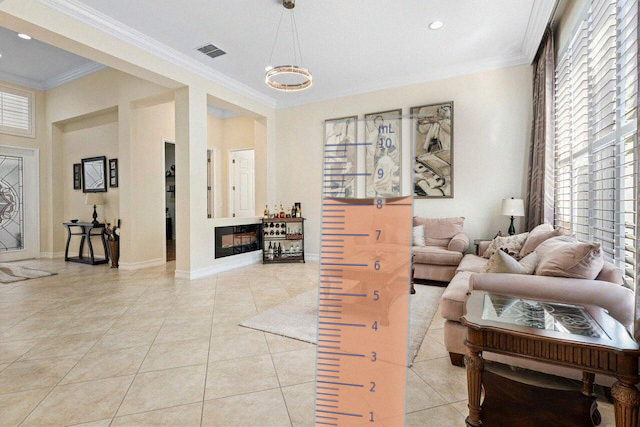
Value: value=8 unit=mL
